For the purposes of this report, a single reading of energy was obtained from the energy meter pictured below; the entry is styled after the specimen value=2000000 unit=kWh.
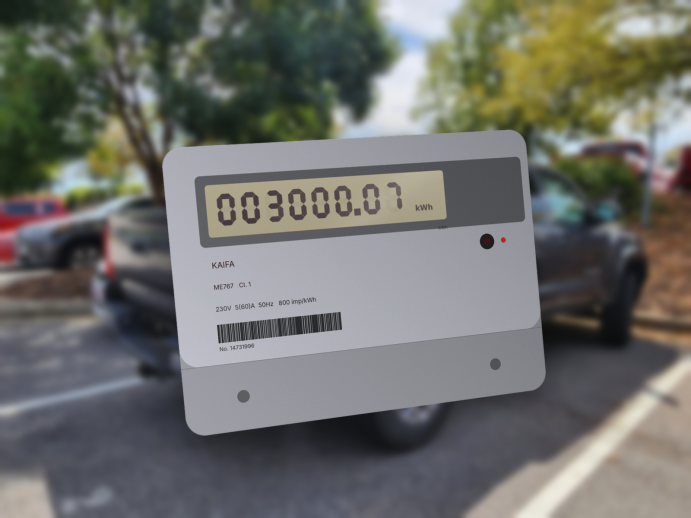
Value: value=3000.07 unit=kWh
